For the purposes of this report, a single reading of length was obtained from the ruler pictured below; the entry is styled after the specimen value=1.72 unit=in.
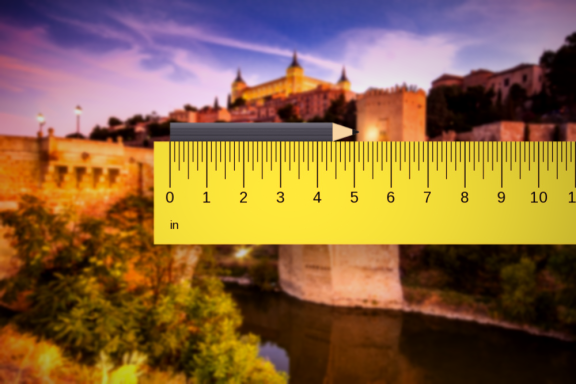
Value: value=5.125 unit=in
